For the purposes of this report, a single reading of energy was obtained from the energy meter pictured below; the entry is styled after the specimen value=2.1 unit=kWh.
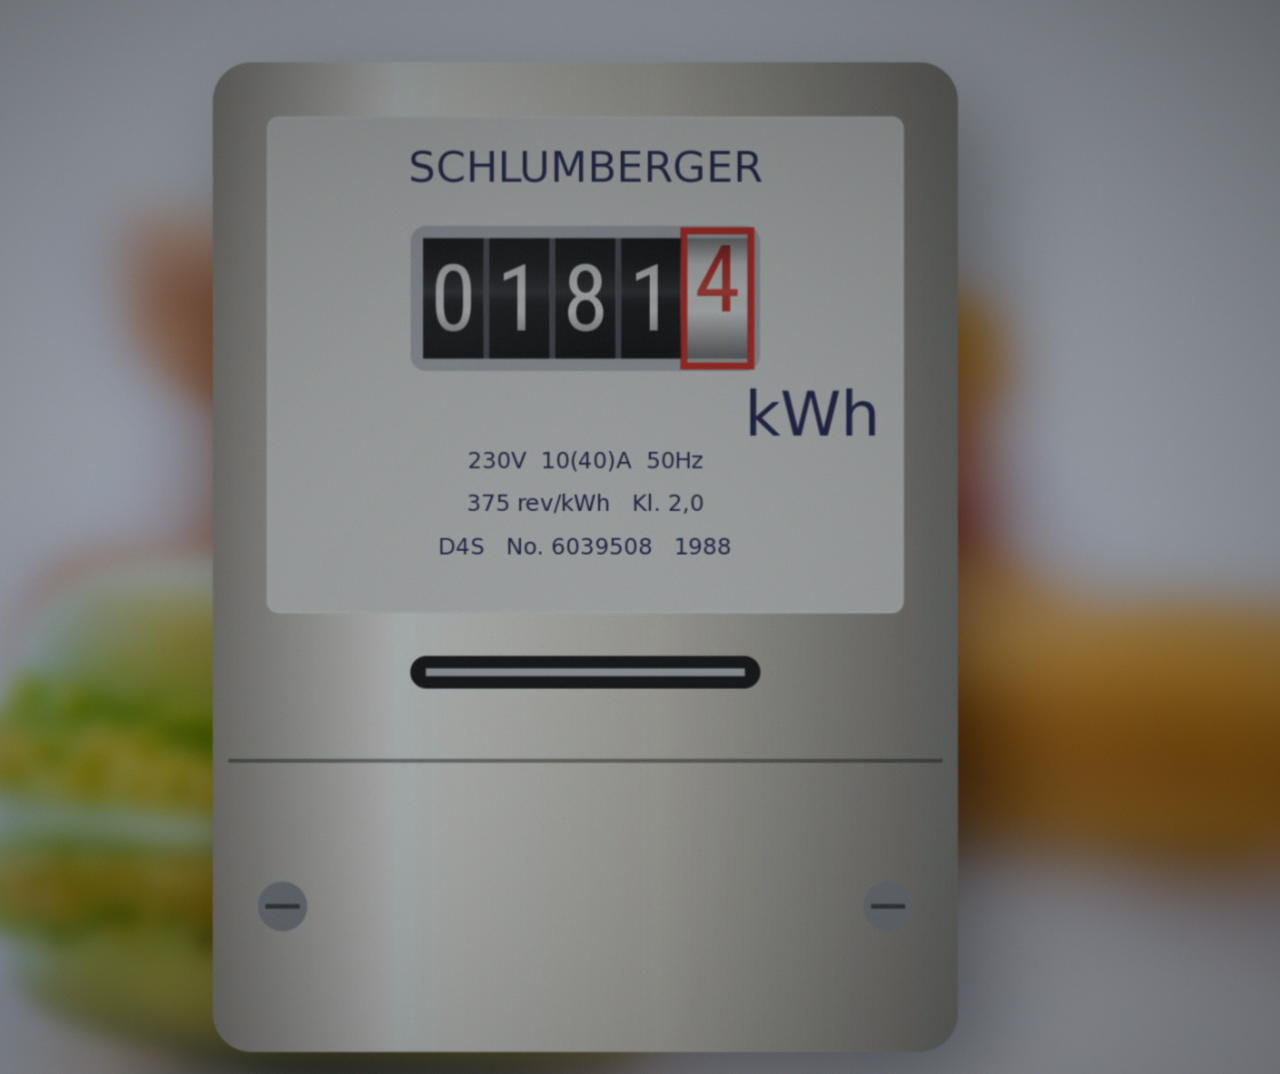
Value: value=181.4 unit=kWh
